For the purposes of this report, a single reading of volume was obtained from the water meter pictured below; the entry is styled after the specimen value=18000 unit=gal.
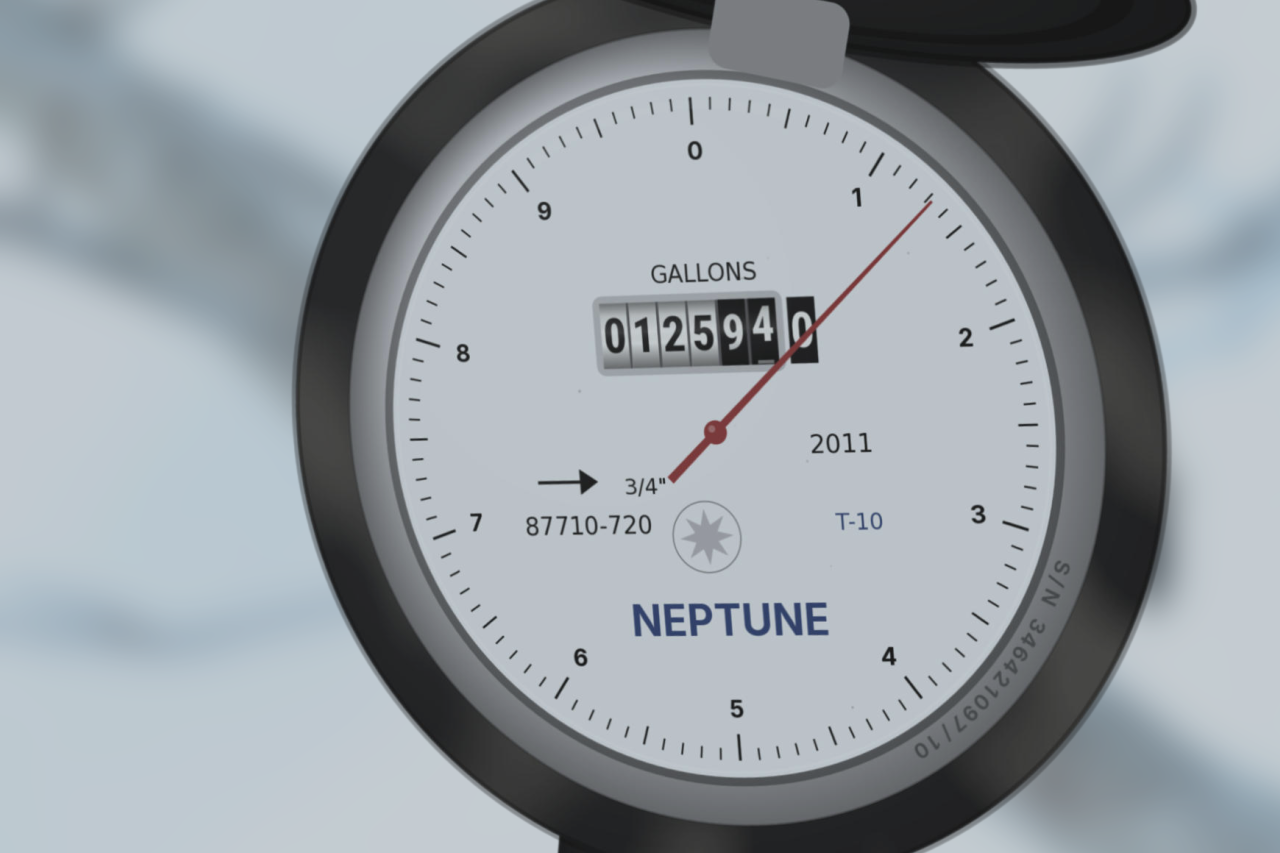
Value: value=125941.3 unit=gal
